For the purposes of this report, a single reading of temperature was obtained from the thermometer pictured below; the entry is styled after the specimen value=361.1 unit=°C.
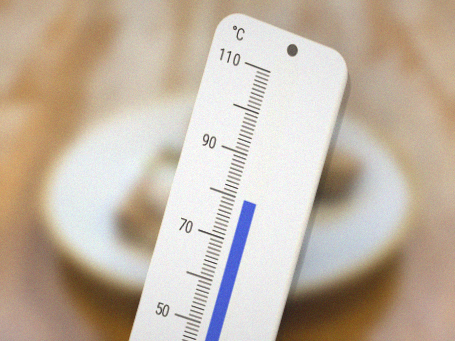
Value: value=80 unit=°C
